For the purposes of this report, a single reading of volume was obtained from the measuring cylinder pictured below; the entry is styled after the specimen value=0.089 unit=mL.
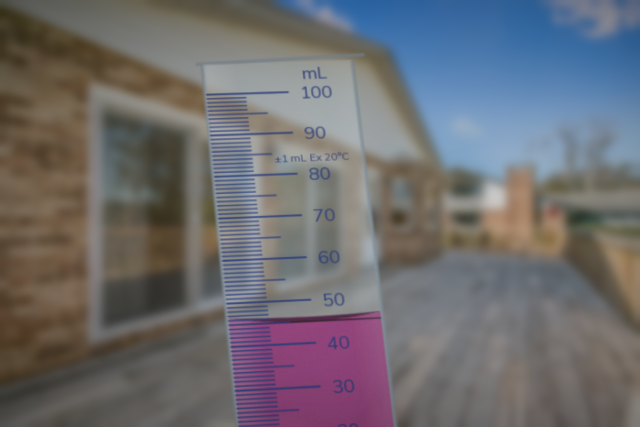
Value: value=45 unit=mL
